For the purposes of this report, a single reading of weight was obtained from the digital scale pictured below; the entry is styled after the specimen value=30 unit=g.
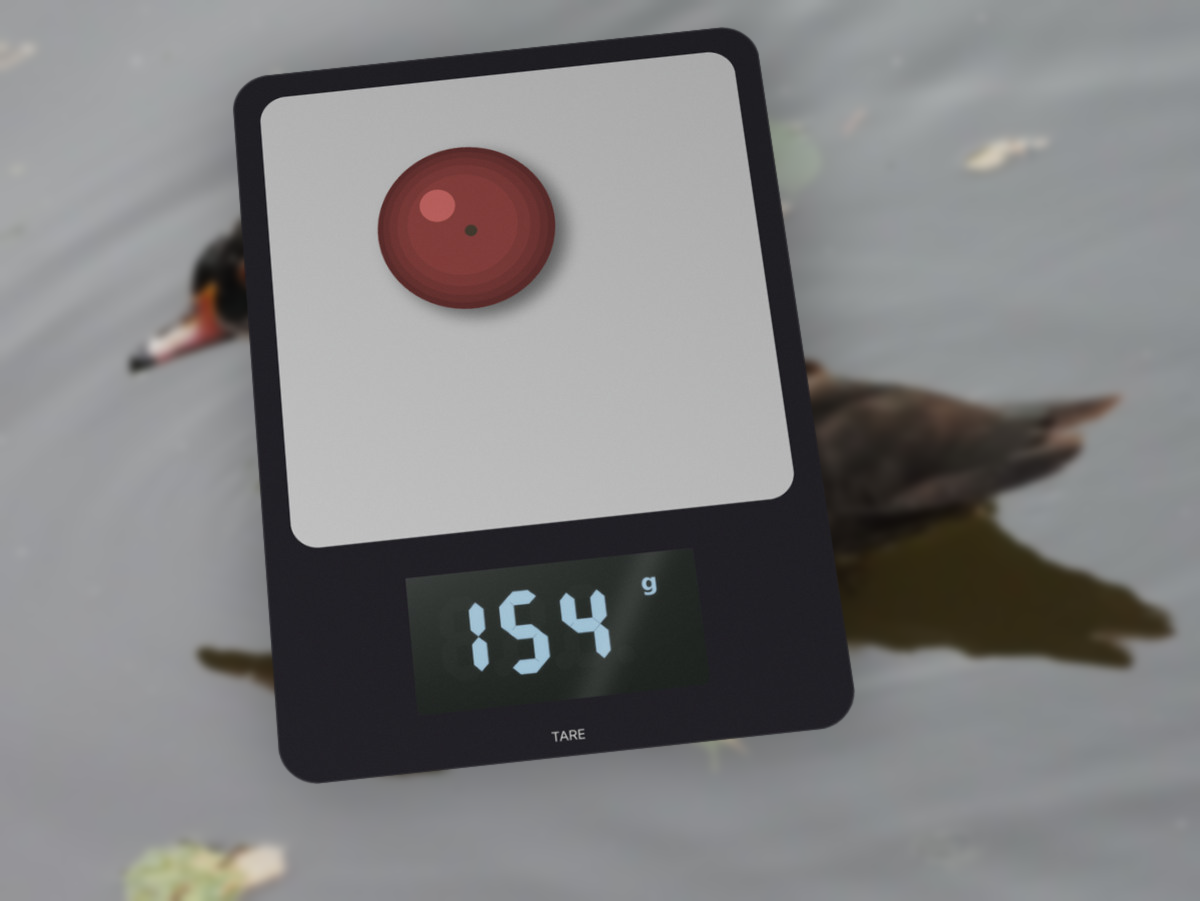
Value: value=154 unit=g
